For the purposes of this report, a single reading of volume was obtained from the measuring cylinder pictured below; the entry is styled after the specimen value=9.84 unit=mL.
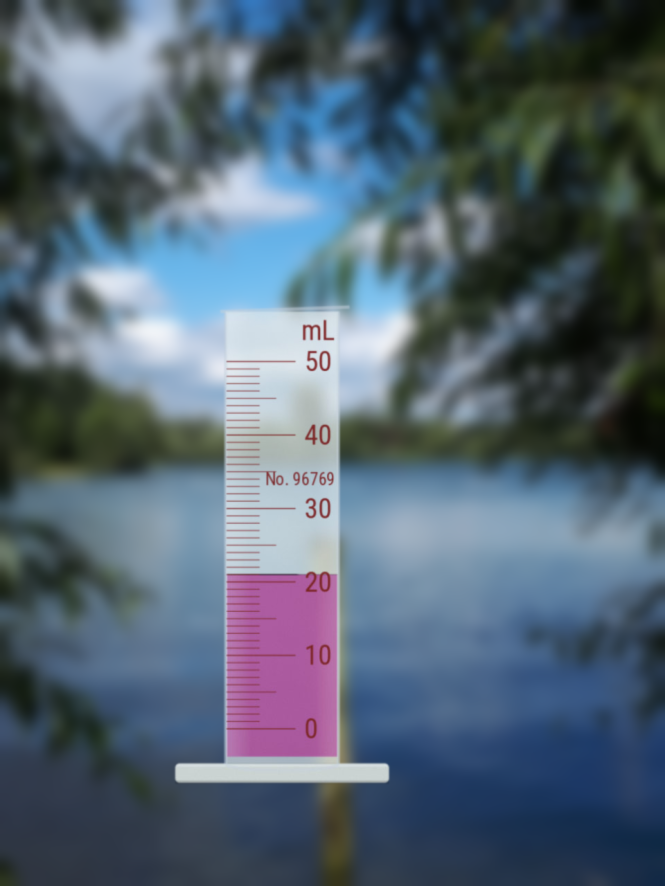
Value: value=21 unit=mL
